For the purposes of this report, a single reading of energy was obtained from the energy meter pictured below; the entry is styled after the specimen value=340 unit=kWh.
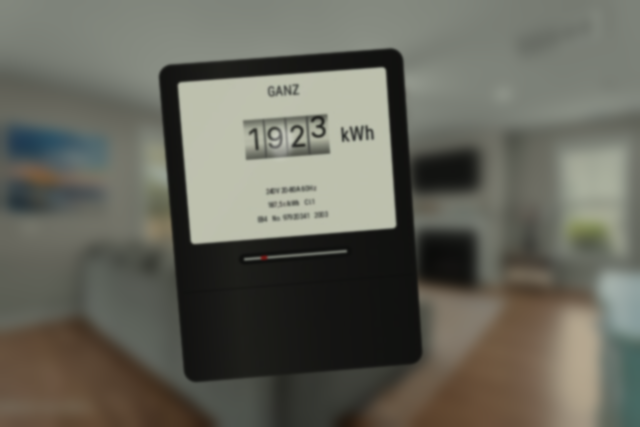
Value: value=1923 unit=kWh
